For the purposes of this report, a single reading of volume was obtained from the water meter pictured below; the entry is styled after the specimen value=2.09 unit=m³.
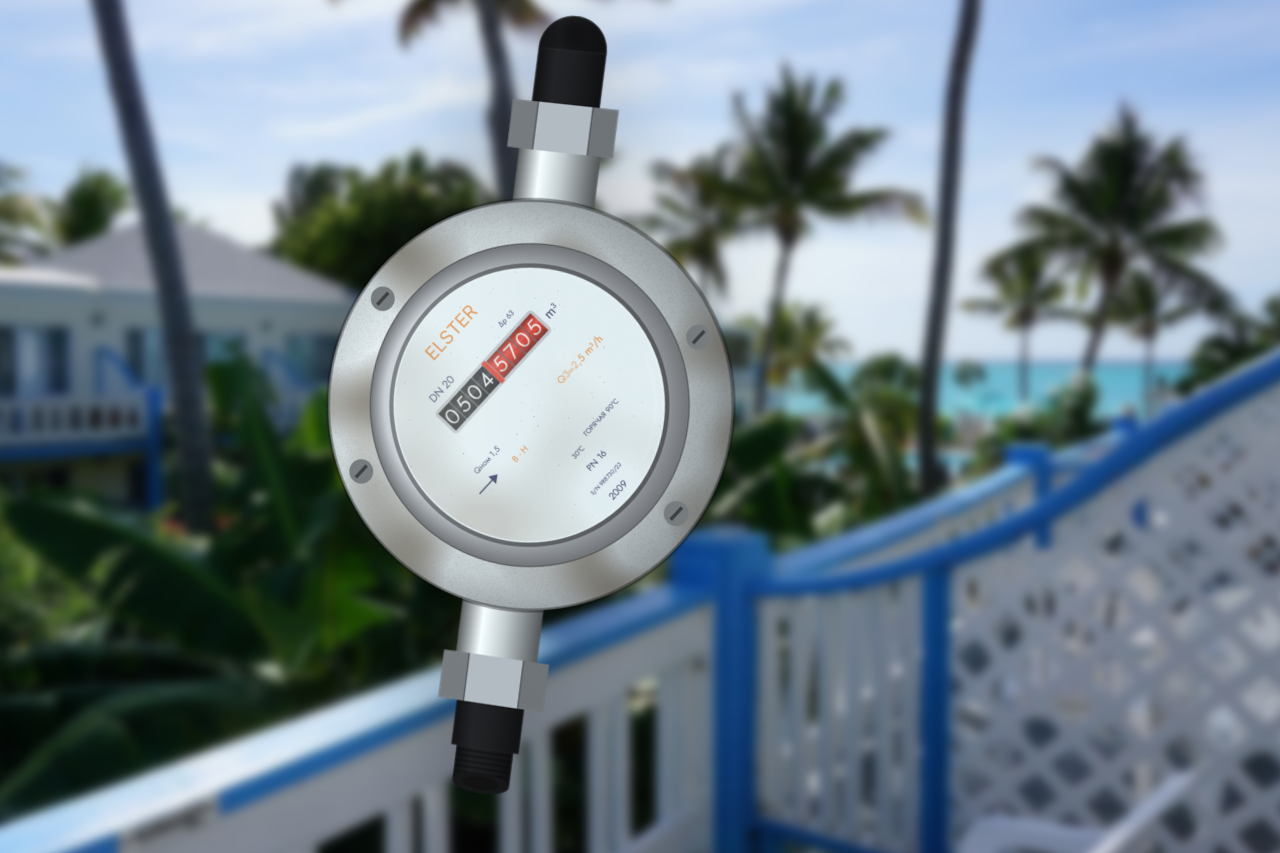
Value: value=504.5705 unit=m³
